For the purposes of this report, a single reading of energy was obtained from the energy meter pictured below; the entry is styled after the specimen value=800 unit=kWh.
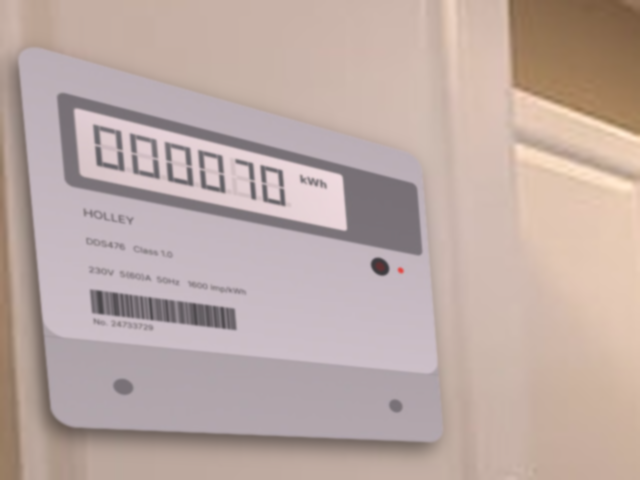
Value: value=70 unit=kWh
